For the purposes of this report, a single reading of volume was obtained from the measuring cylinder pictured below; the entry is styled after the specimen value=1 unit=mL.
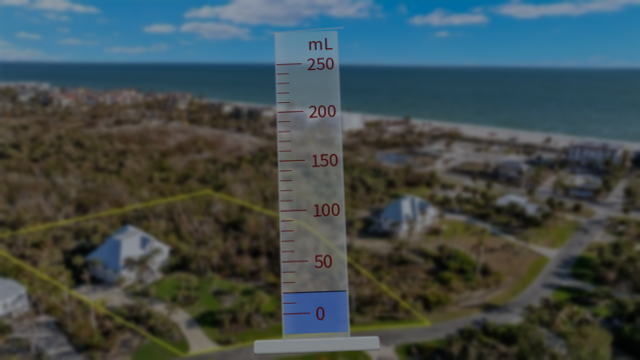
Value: value=20 unit=mL
